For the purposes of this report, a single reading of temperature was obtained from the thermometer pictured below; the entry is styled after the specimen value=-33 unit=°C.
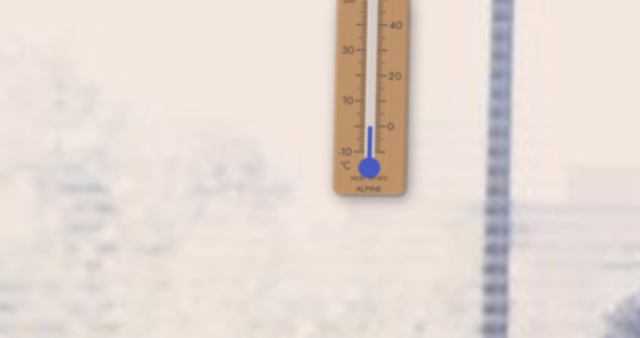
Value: value=0 unit=°C
